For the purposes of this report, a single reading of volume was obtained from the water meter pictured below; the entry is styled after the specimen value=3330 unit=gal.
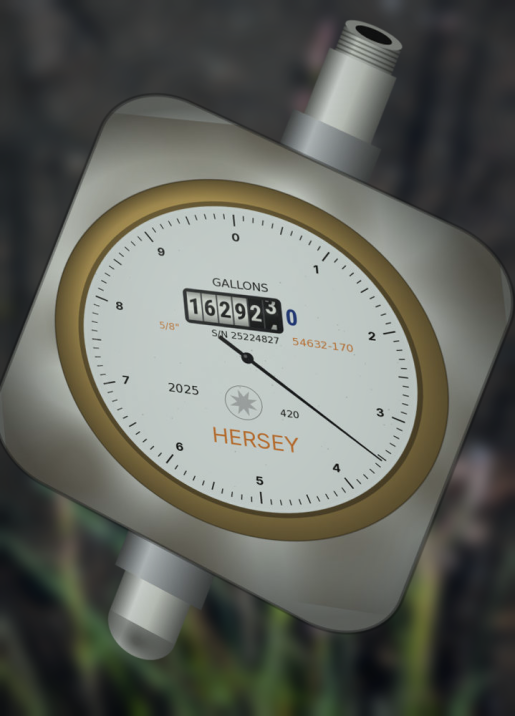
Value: value=1629233.5 unit=gal
